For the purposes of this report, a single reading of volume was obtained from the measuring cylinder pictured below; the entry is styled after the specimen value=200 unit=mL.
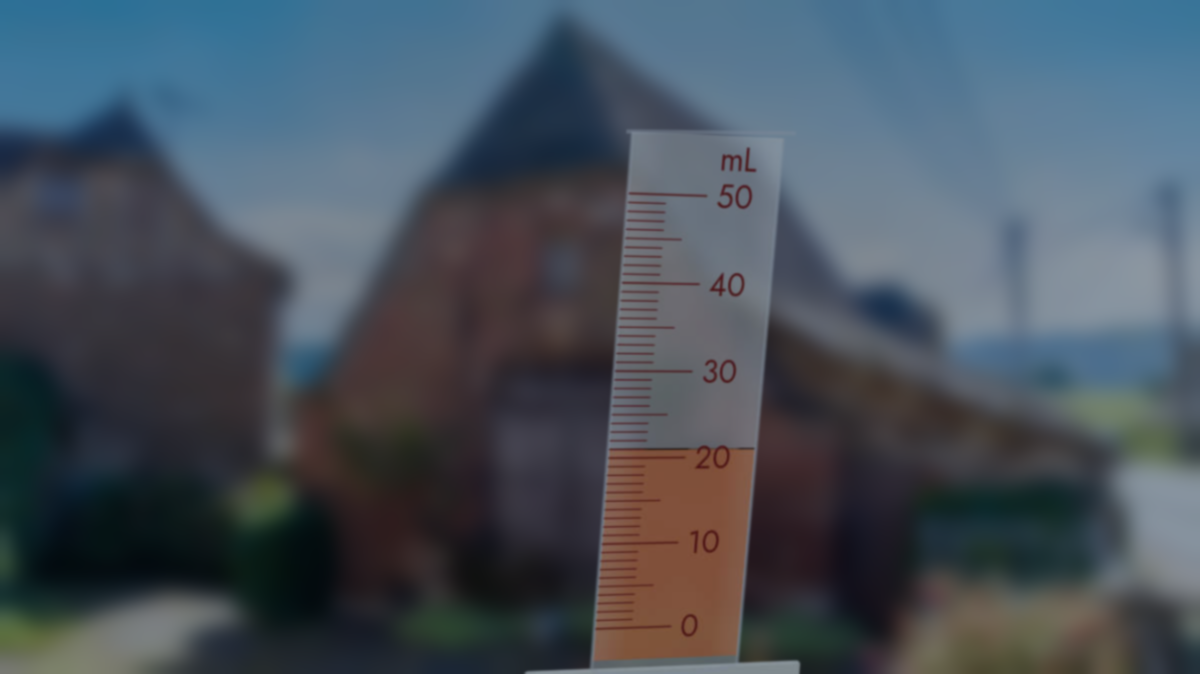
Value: value=21 unit=mL
